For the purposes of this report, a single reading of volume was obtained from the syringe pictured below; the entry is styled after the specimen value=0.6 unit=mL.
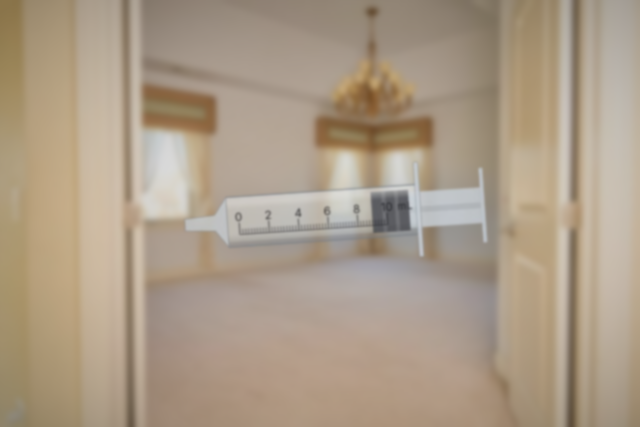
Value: value=9 unit=mL
